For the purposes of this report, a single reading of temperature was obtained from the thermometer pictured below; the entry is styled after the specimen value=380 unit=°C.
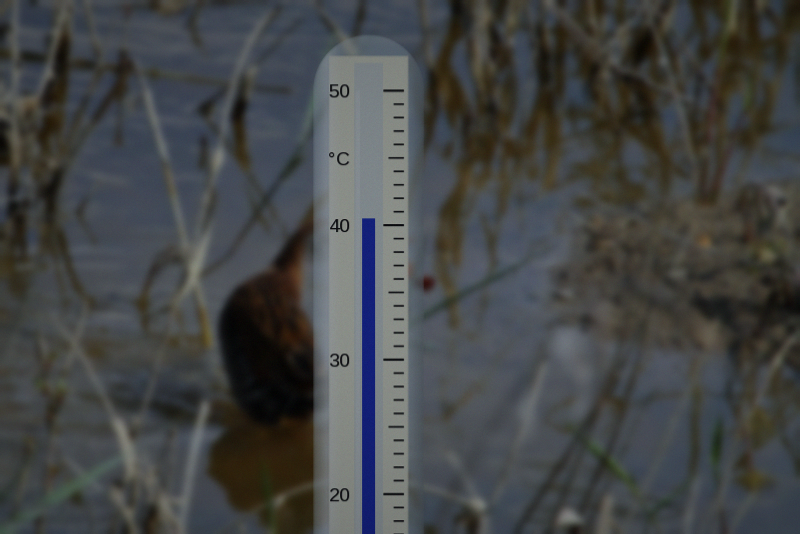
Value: value=40.5 unit=°C
